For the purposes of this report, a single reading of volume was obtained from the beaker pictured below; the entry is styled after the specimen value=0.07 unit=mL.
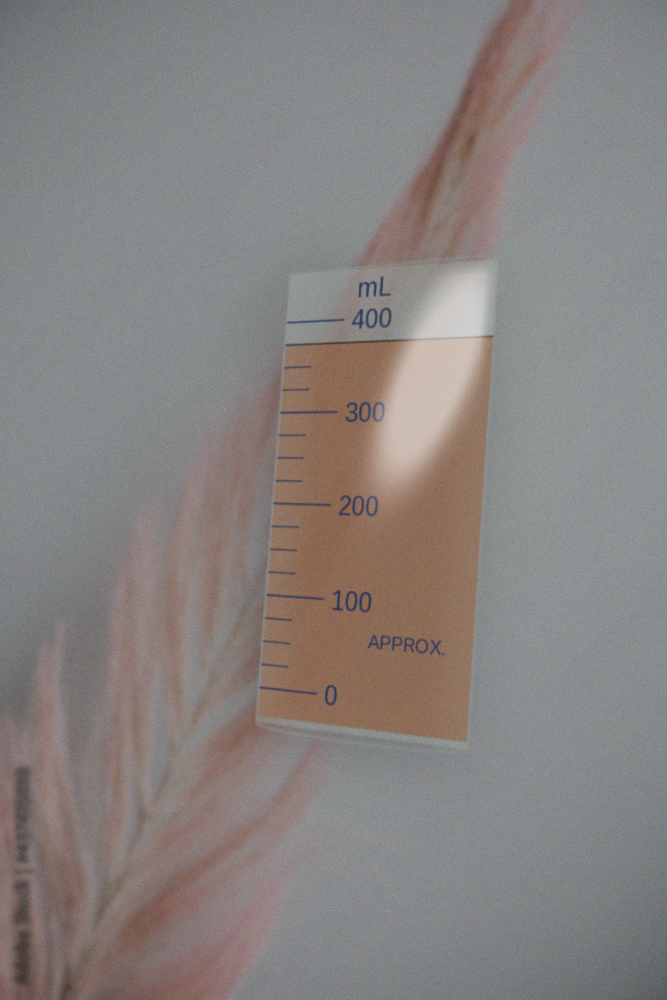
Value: value=375 unit=mL
